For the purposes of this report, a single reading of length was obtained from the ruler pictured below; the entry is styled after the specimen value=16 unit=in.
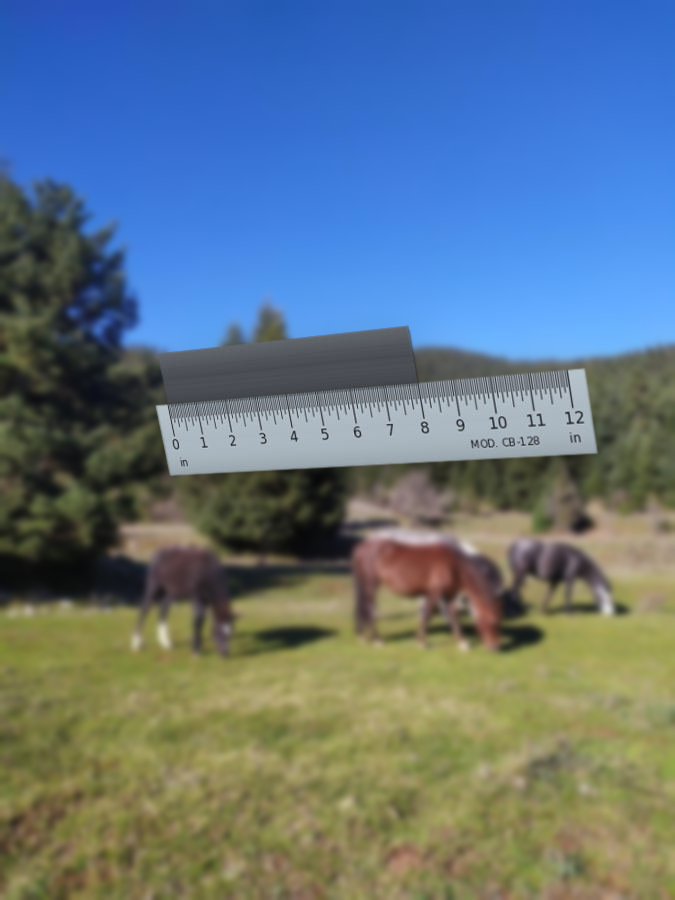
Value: value=8 unit=in
